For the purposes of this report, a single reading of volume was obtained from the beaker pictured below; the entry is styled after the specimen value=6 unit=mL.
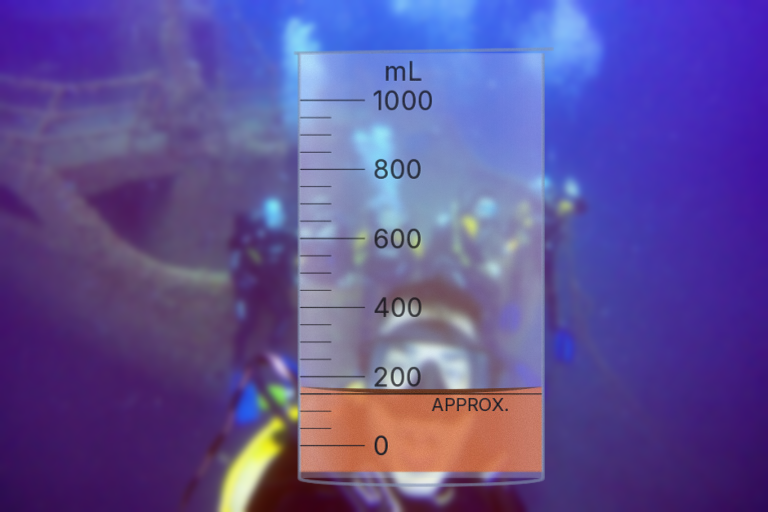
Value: value=150 unit=mL
